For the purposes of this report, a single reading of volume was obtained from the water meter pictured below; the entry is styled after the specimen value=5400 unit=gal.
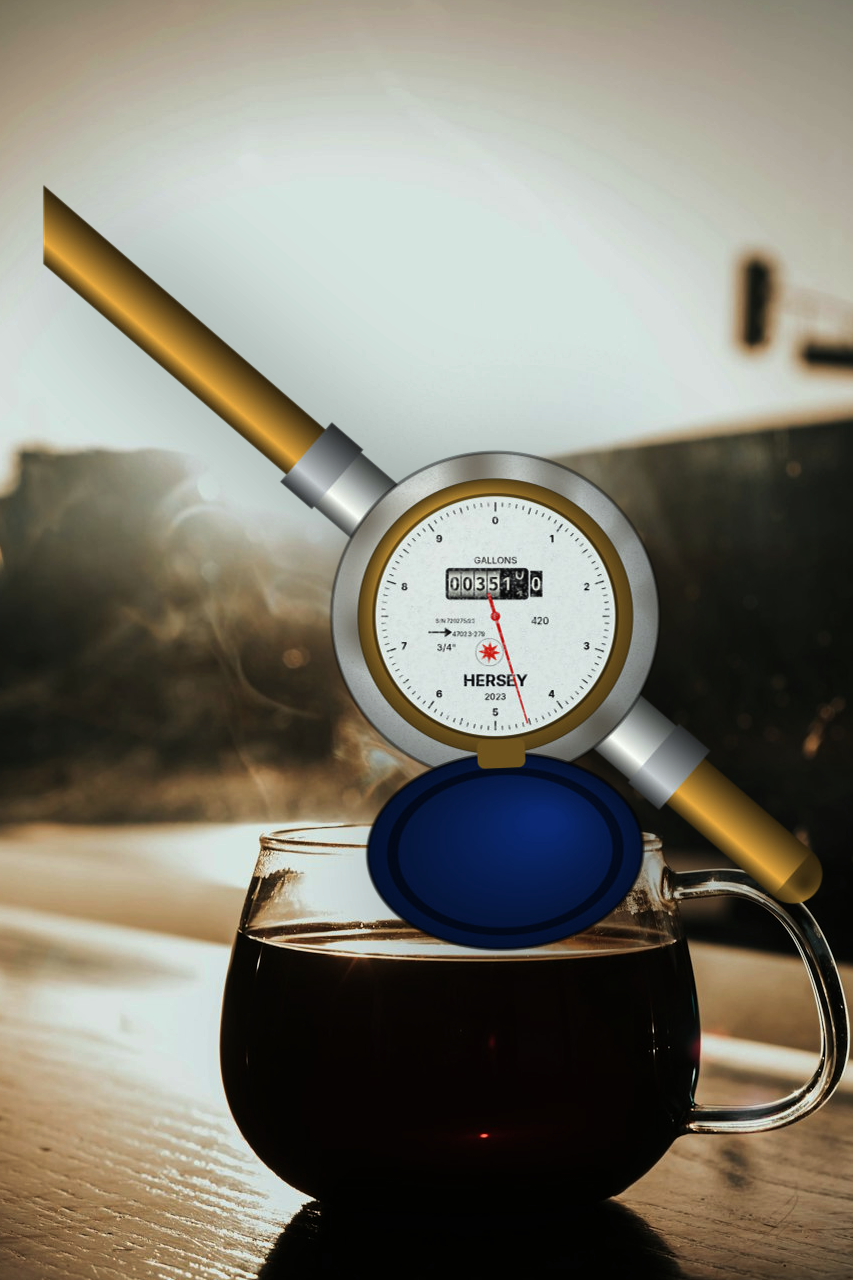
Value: value=35104.5 unit=gal
